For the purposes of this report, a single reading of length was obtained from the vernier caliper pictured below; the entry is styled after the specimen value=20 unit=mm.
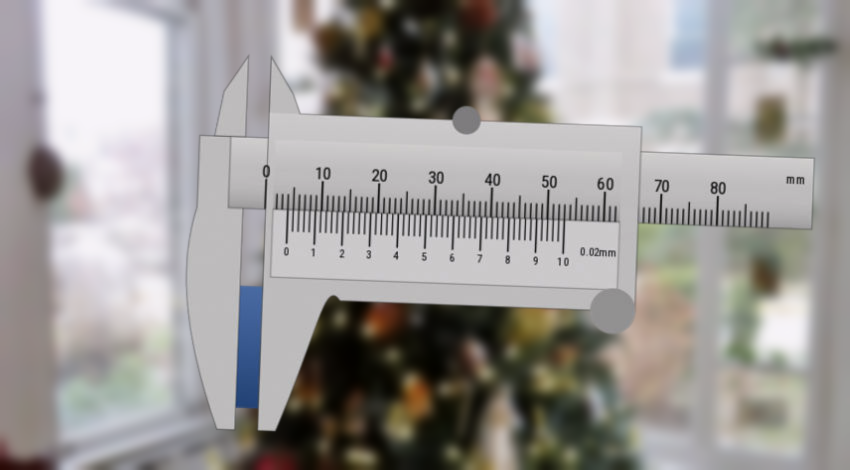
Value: value=4.0 unit=mm
